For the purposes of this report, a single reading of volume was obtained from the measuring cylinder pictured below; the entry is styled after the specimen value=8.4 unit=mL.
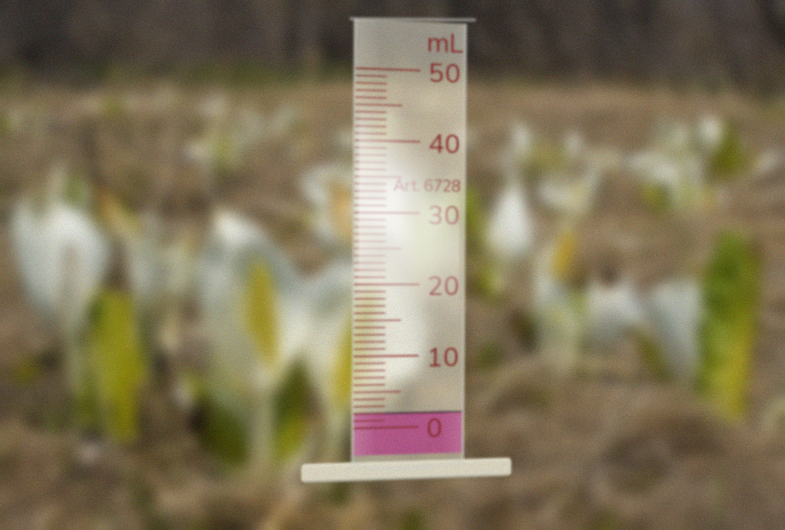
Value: value=2 unit=mL
